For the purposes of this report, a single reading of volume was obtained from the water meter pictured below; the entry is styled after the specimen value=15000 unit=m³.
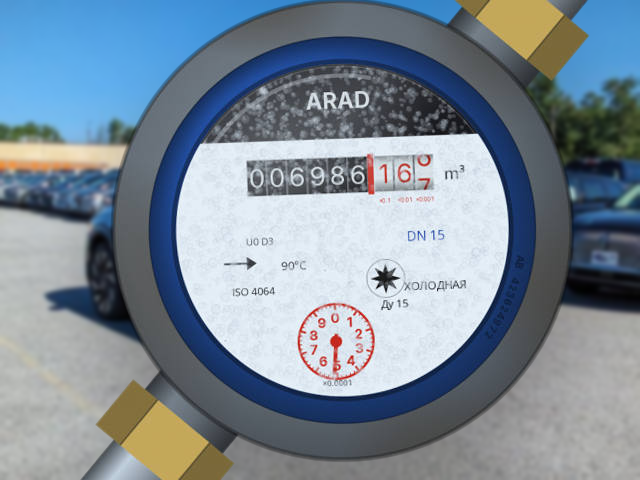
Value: value=6986.1665 unit=m³
